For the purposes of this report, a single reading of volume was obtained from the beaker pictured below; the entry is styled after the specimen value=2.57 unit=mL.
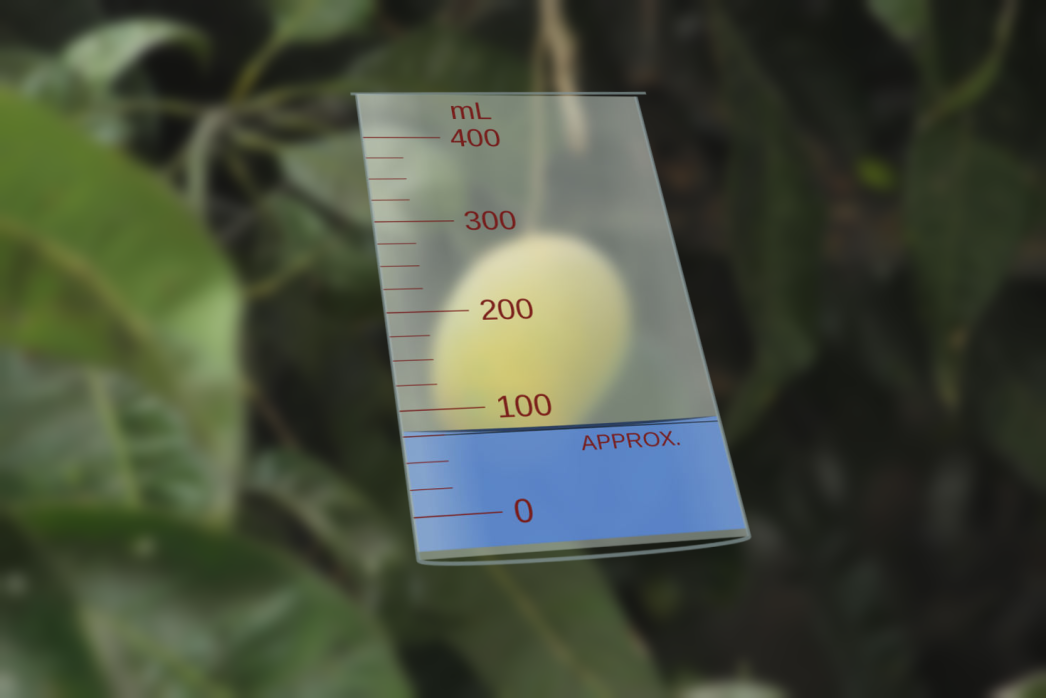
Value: value=75 unit=mL
